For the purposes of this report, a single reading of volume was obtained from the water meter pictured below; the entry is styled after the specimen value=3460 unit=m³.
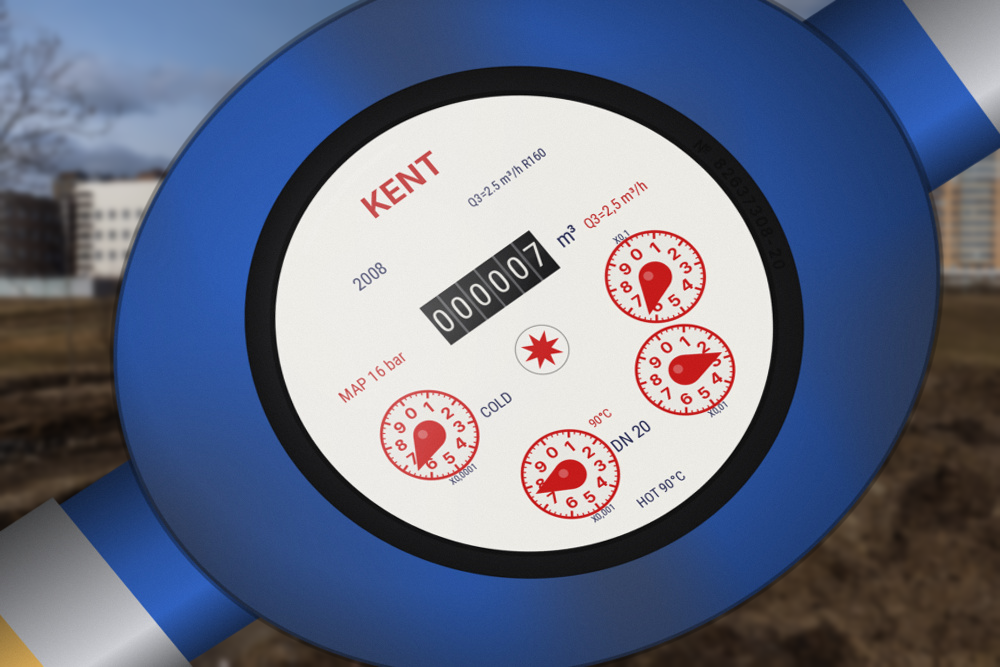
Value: value=7.6276 unit=m³
